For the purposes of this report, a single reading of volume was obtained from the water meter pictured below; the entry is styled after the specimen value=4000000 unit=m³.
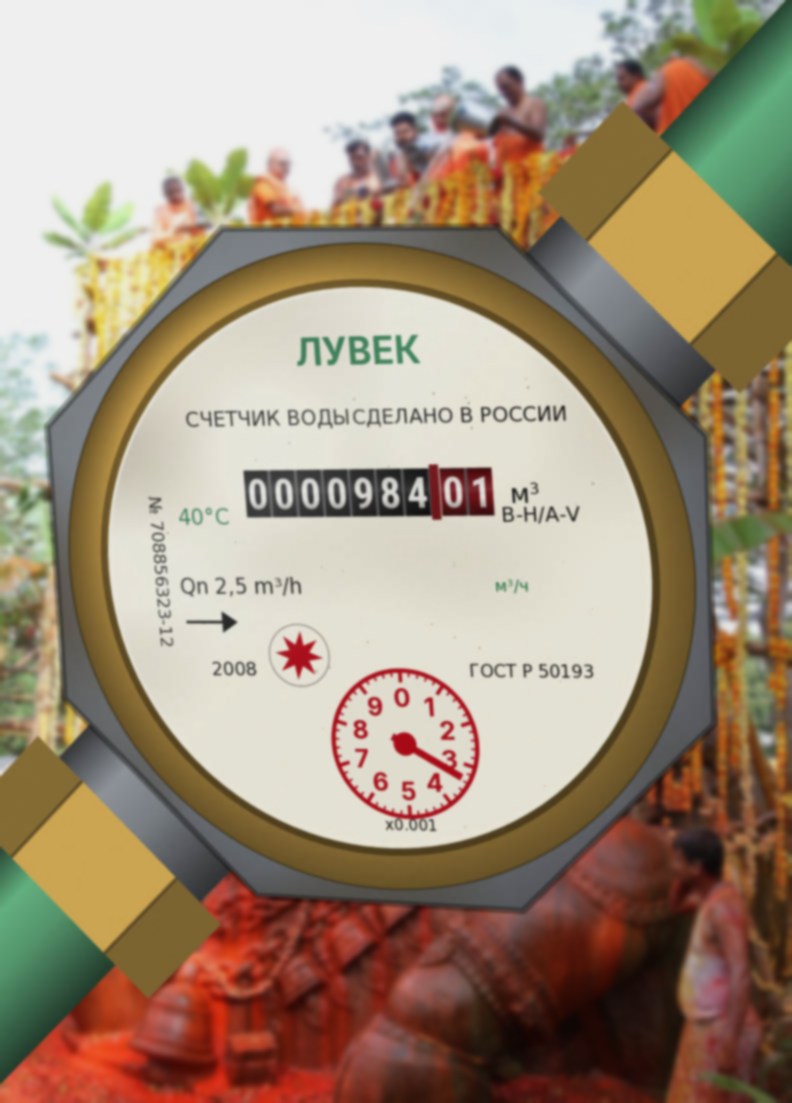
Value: value=984.013 unit=m³
